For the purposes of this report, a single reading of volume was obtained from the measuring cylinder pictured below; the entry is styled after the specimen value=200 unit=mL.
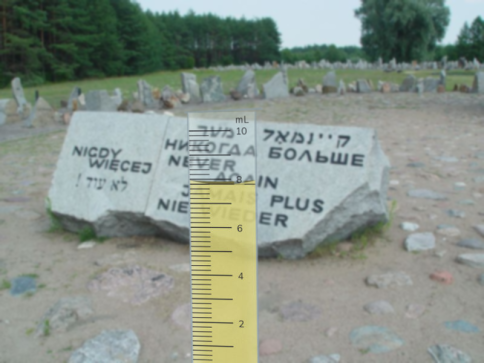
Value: value=7.8 unit=mL
